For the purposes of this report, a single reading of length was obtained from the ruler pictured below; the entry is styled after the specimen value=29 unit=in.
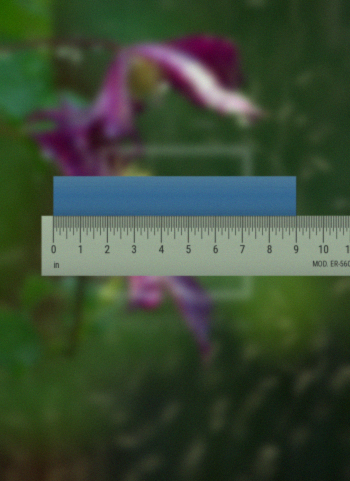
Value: value=9 unit=in
